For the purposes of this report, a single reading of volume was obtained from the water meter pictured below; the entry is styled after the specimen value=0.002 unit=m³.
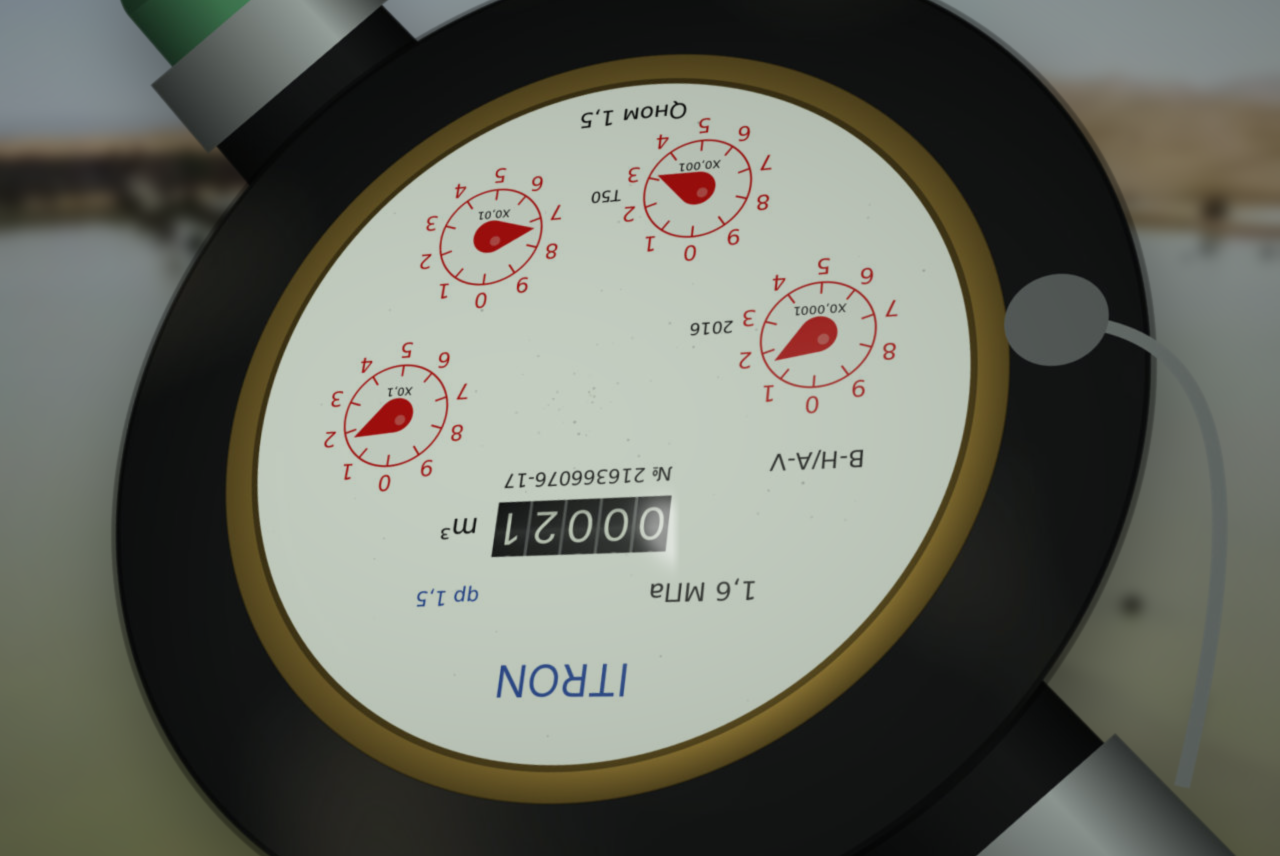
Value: value=21.1731 unit=m³
